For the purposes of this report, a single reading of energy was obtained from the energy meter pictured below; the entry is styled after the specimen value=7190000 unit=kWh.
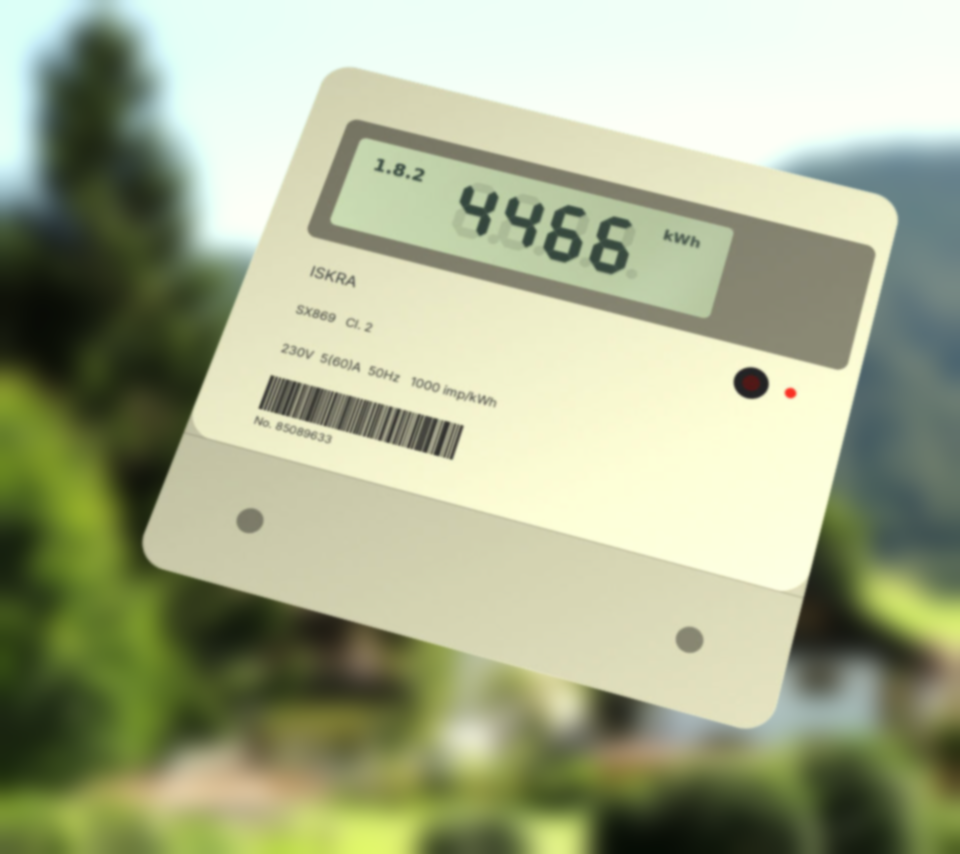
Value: value=4466 unit=kWh
